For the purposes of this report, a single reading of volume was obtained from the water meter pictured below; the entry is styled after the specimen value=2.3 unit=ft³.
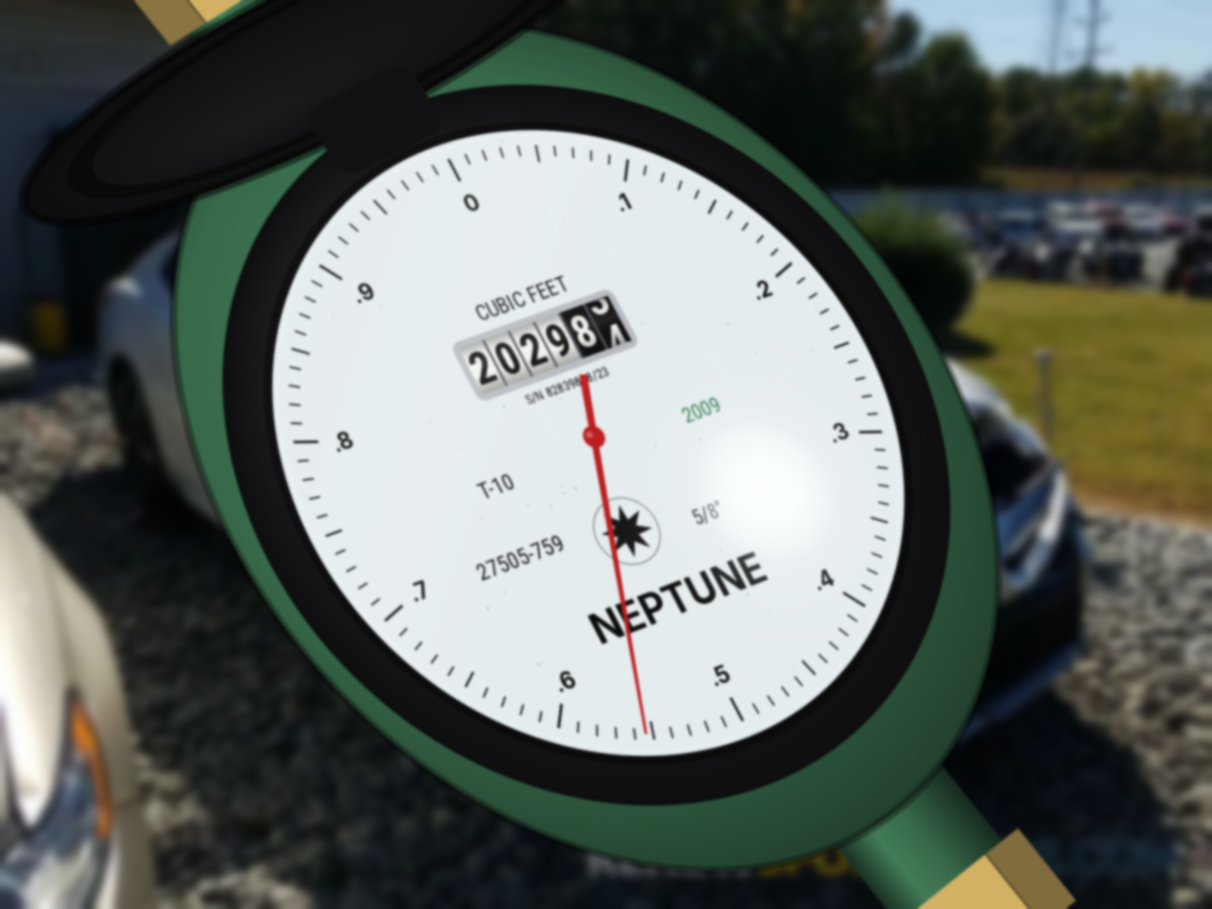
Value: value=202983.55 unit=ft³
